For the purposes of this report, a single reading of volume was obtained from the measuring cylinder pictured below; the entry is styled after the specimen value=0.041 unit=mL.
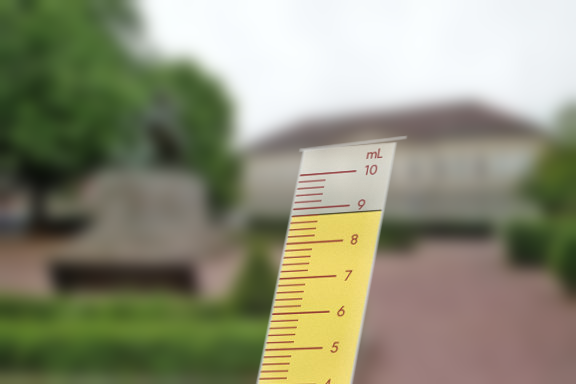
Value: value=8.8 unit=mL
